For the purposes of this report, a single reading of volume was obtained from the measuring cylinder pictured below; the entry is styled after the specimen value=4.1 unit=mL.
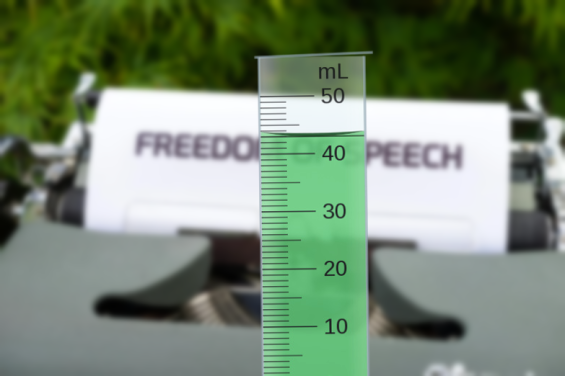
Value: value=43 unit=mL
